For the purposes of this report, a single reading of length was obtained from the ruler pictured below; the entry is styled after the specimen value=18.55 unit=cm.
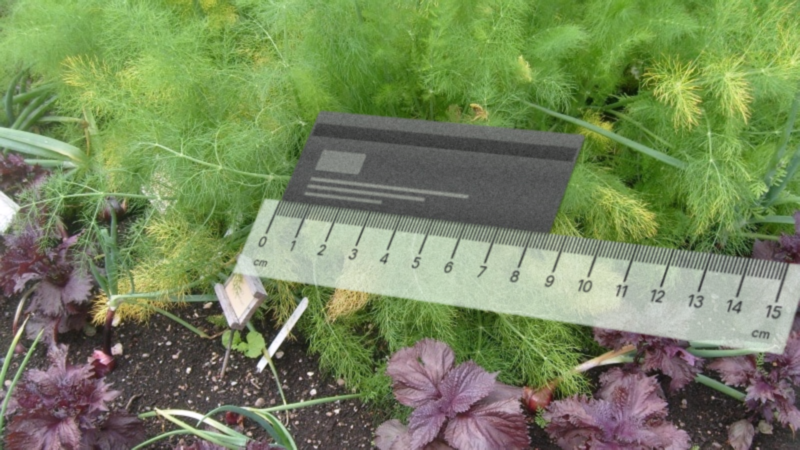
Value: value=8.5 unit=cm
